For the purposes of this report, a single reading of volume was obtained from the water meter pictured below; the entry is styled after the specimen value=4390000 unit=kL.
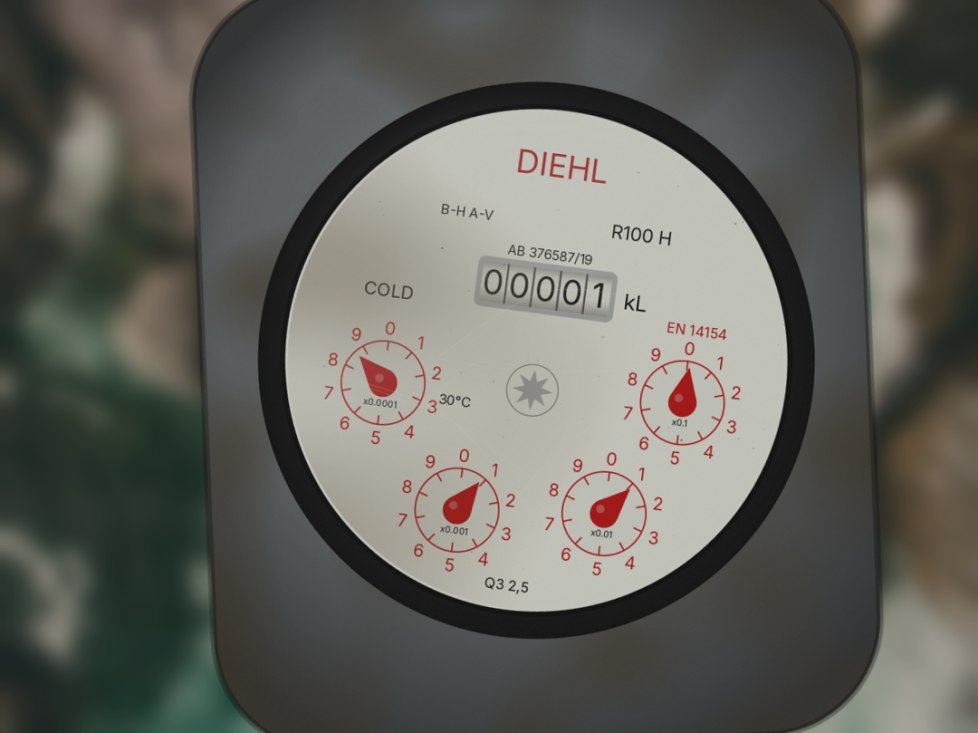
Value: value=1.0108 unit=kL
